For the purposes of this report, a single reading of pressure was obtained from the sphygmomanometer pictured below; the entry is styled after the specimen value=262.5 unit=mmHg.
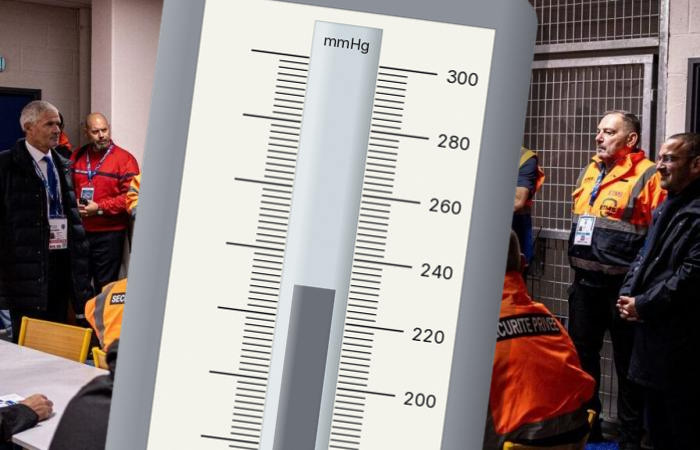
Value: value=230 unit=mmHg
